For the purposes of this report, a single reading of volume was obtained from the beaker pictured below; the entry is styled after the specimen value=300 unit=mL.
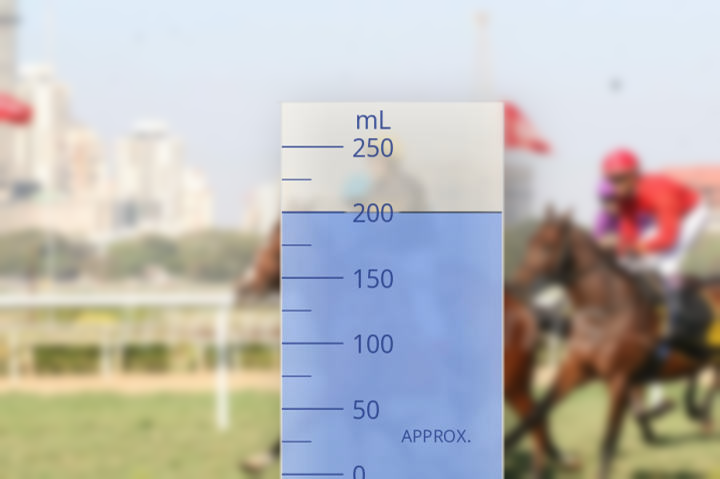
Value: value=200 unit=mL
